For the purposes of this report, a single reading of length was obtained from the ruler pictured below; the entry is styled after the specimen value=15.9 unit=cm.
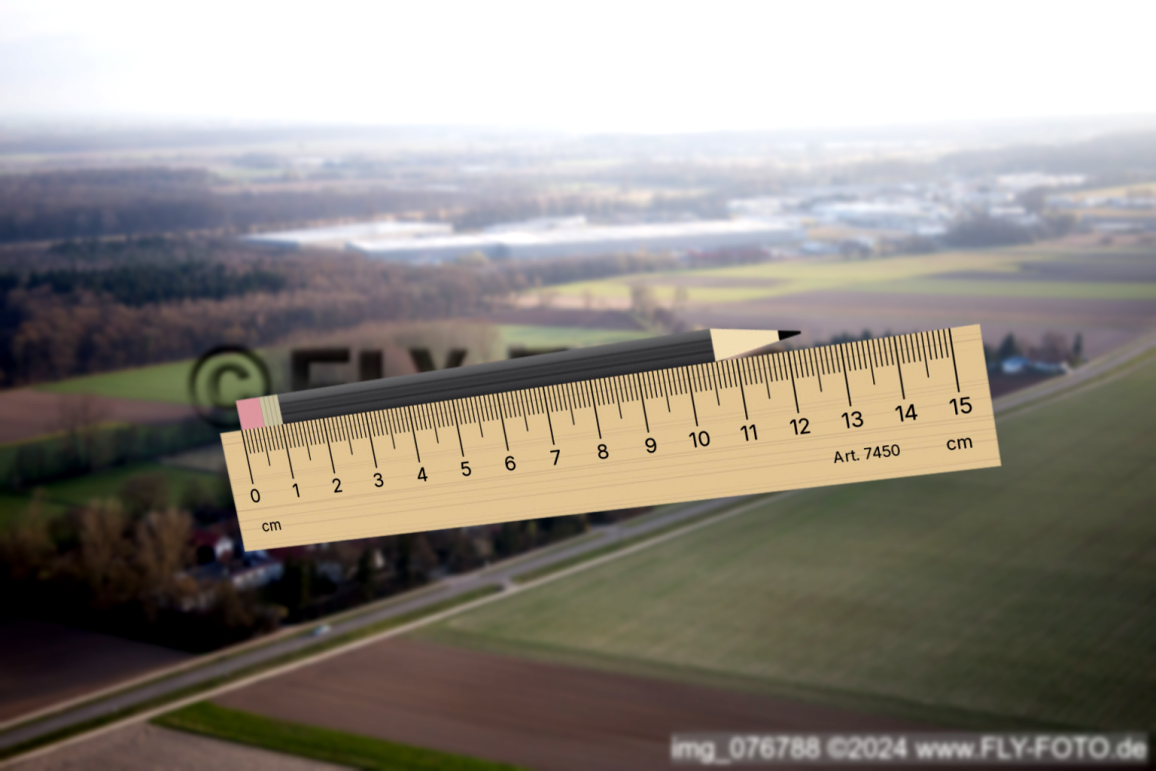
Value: value=12.3 unit=cm
